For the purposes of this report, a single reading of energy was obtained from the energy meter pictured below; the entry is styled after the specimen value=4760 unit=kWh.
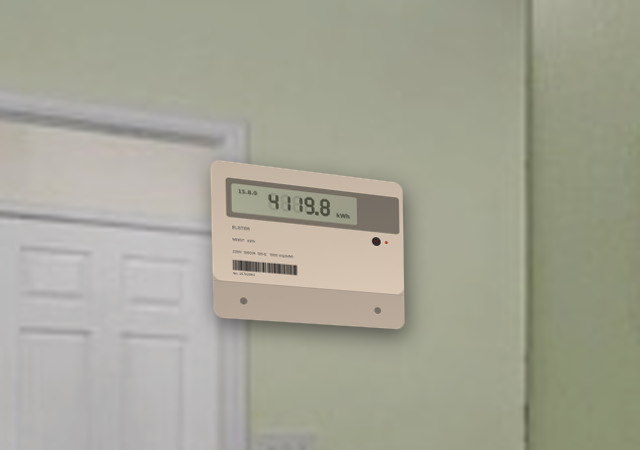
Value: value=4119.8 unit=kWh
